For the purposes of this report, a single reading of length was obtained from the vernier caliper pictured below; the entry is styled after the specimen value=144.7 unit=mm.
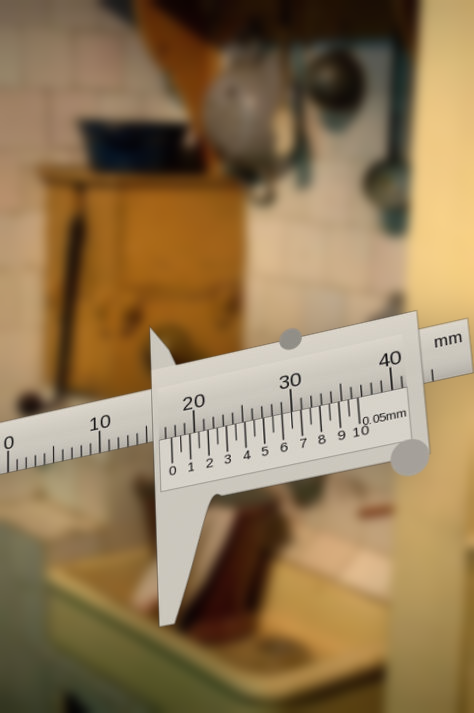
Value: value=17.6 unit=mm
